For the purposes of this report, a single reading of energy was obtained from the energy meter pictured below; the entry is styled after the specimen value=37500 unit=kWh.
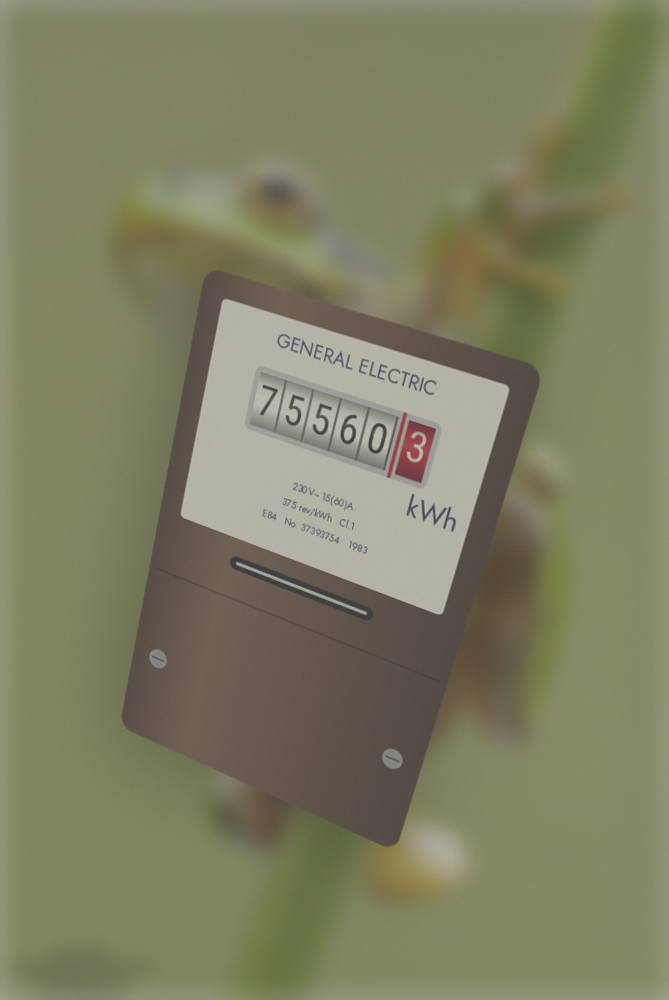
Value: value=75560.3 unit=kWh
